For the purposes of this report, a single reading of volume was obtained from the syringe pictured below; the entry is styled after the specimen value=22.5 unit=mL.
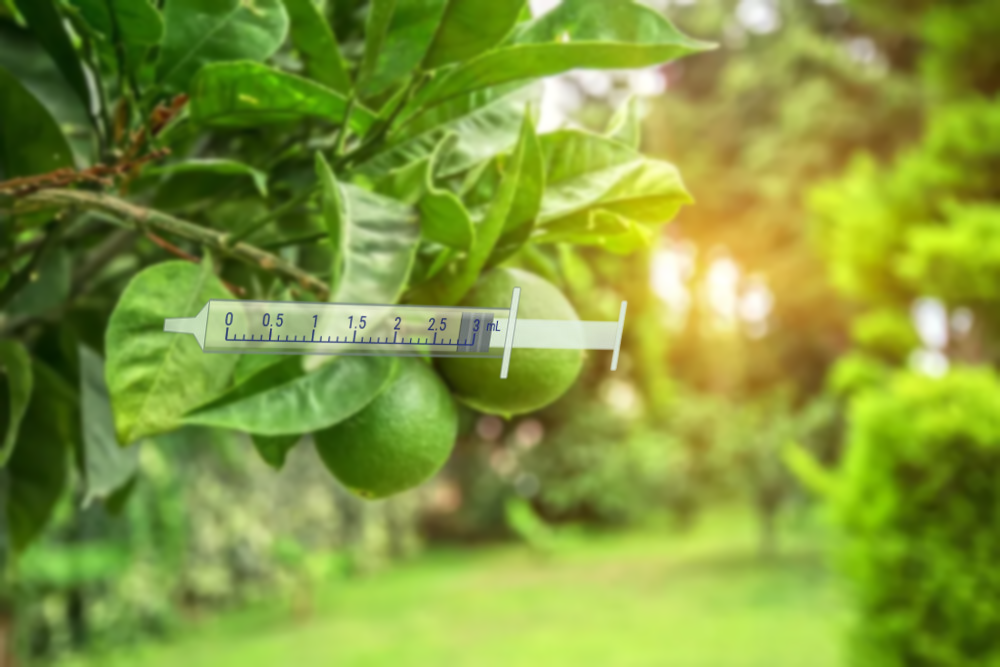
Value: value=2.8 unit=mL
